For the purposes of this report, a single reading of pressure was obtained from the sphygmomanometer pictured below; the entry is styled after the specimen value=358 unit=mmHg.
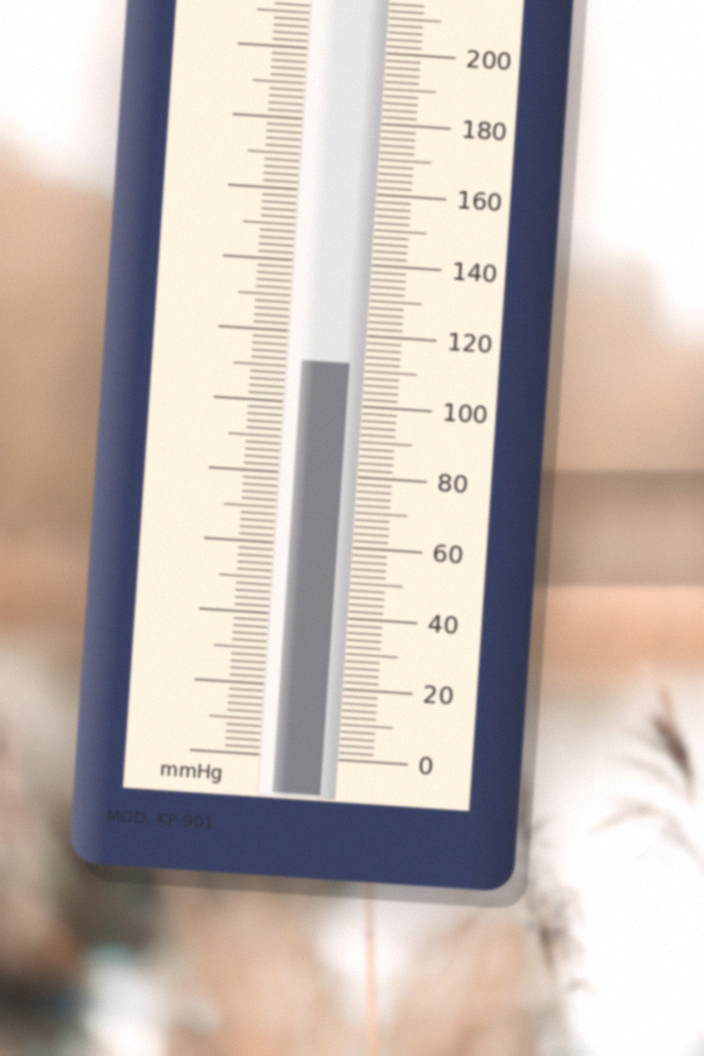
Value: value=112 unit=mmHg
